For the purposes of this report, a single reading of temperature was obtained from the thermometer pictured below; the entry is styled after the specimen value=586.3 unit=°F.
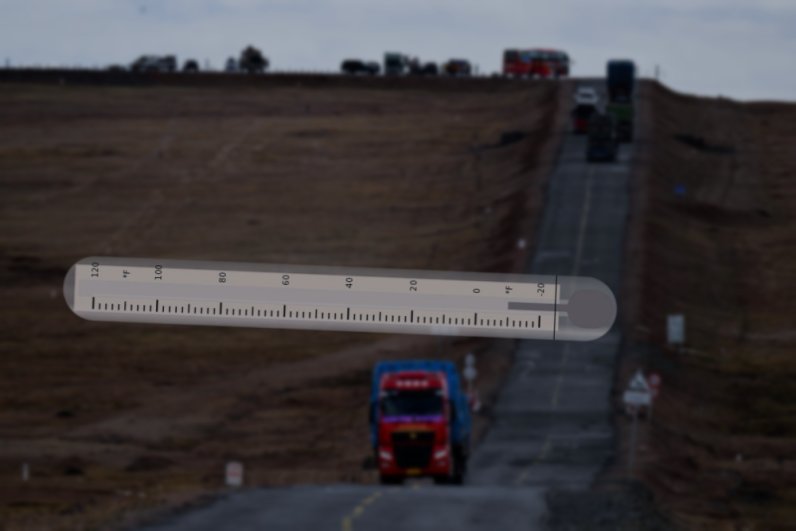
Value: value=-10 unit=°F
